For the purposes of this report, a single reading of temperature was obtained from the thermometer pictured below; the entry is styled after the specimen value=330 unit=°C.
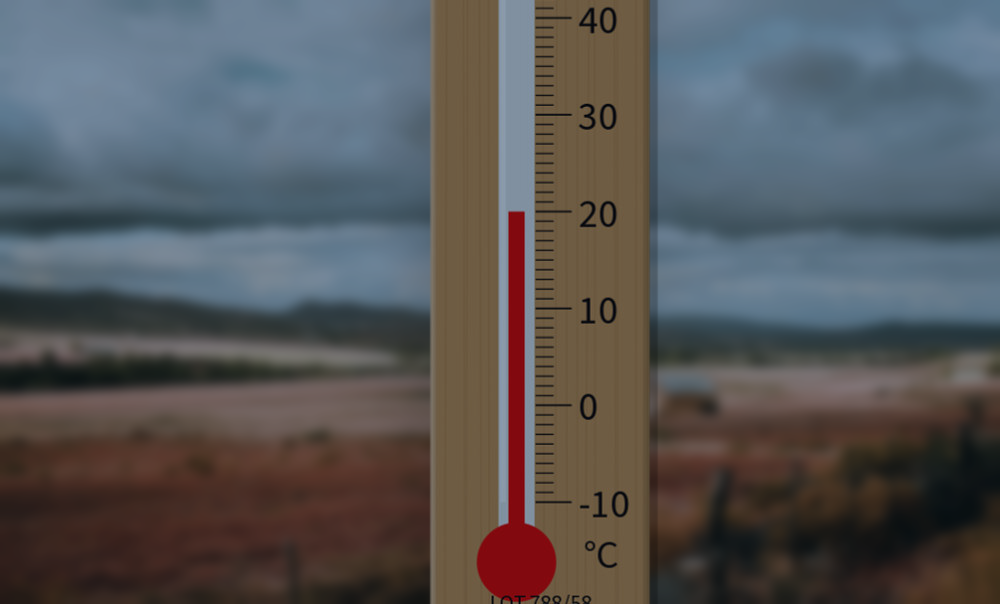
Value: value=20 unit=°C
